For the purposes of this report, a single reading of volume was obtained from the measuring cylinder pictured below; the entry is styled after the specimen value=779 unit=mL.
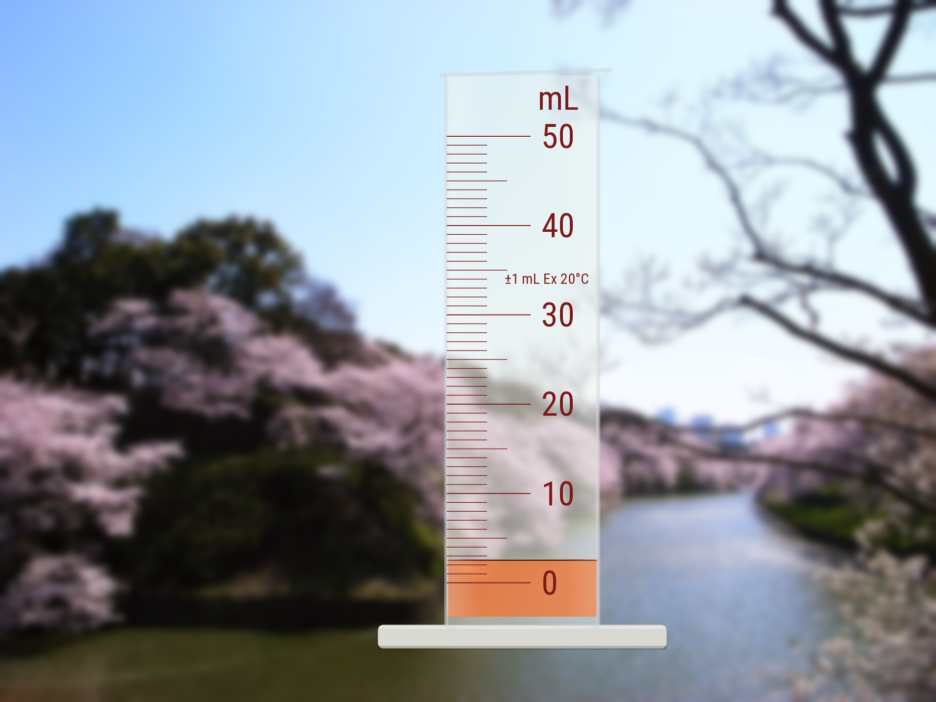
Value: value=2.5 unit=mL
